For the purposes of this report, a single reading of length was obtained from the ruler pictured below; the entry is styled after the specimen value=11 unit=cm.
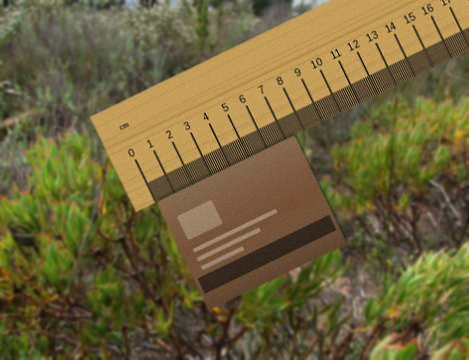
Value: value=7.5 unit=cm
